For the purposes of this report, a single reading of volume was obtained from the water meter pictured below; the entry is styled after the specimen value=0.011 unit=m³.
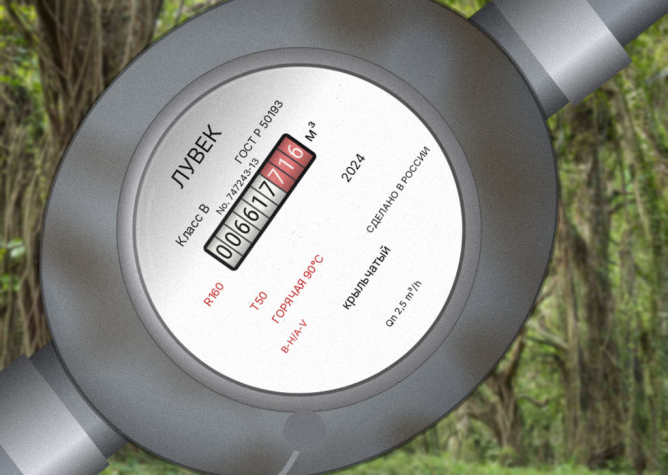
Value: value=6617.716 unit=m³
